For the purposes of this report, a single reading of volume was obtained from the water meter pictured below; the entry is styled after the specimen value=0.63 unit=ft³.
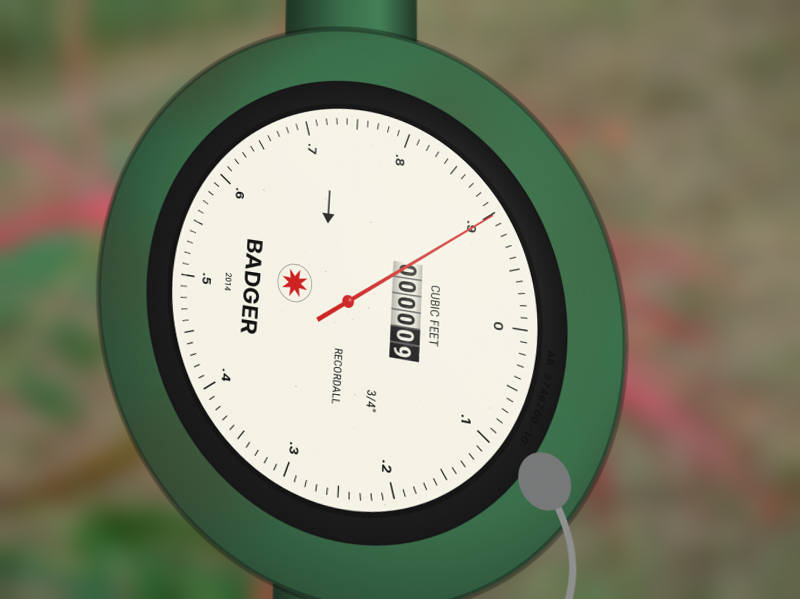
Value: value=8.90 unit=ft³
